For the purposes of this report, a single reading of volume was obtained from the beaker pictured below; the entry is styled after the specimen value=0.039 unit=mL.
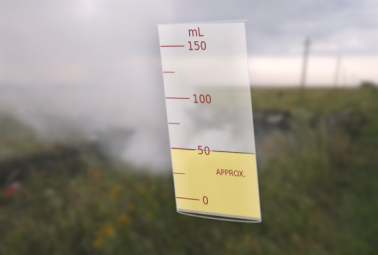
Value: value=50 unit=mL
